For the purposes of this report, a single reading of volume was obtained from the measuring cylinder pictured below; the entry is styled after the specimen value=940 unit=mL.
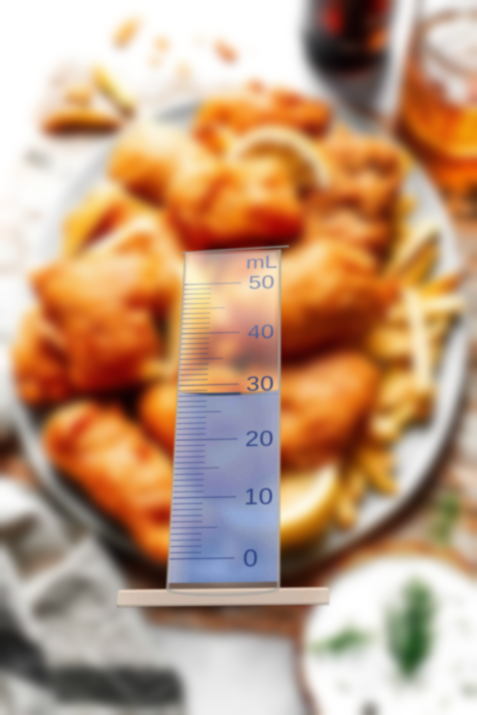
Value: value=28 unit=mL
